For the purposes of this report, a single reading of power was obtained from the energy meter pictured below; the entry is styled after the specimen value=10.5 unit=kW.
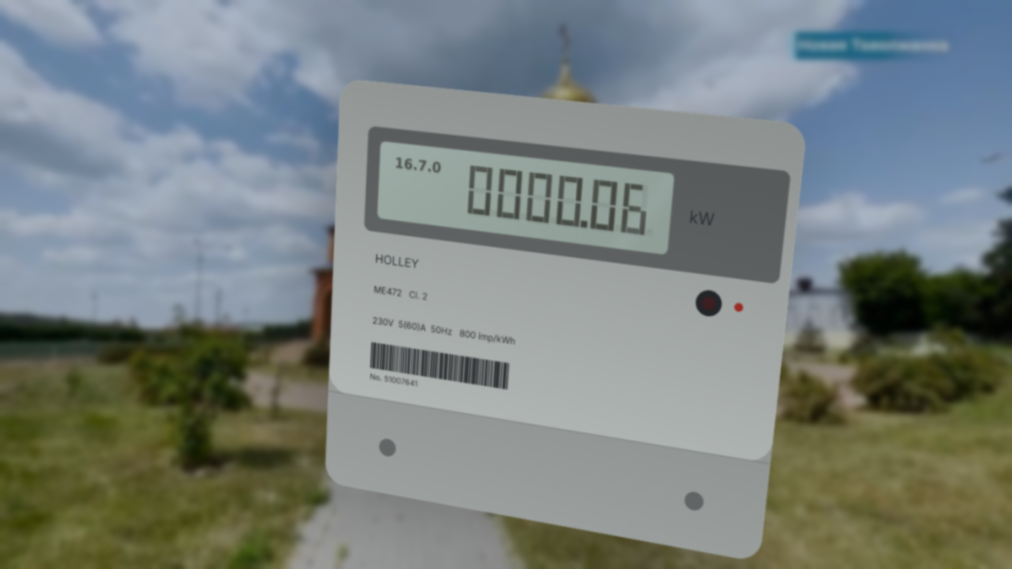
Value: value=0.06 unit=kW
